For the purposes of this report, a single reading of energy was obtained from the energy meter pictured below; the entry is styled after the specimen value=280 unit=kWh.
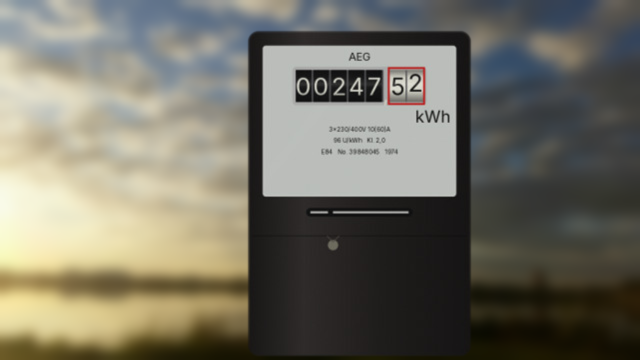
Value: value=247.52 unit=kWh
